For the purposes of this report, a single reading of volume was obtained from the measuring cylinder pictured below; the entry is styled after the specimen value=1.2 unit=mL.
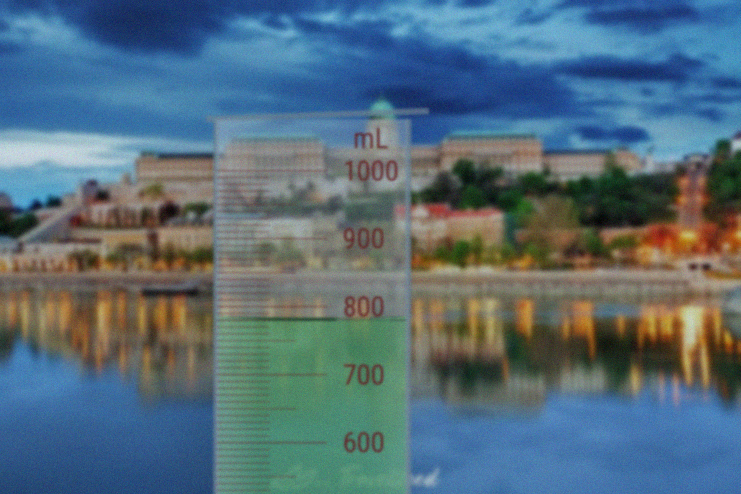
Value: value=780 unit=mL
